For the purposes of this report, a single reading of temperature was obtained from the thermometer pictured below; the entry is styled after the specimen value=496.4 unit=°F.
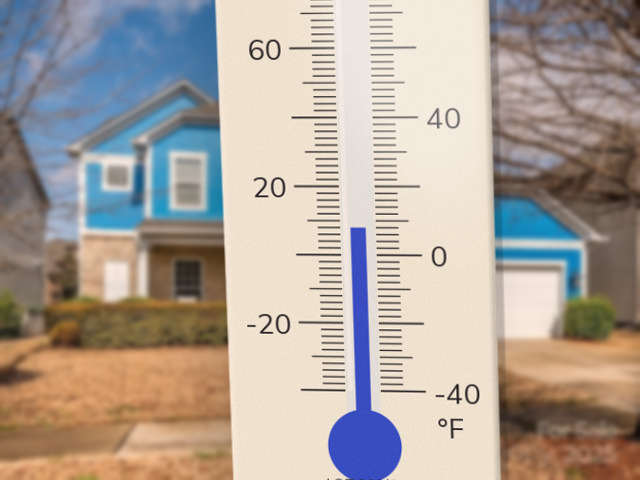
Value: value=8 unit=°F
